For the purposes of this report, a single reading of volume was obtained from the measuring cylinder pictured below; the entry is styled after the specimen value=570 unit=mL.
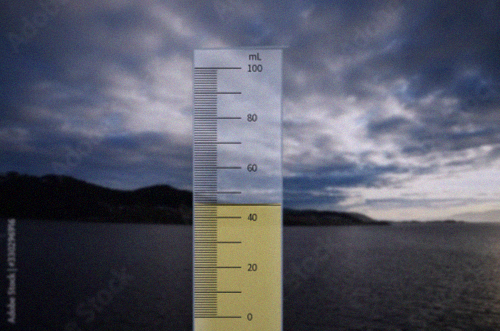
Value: value=45 unit=mL
